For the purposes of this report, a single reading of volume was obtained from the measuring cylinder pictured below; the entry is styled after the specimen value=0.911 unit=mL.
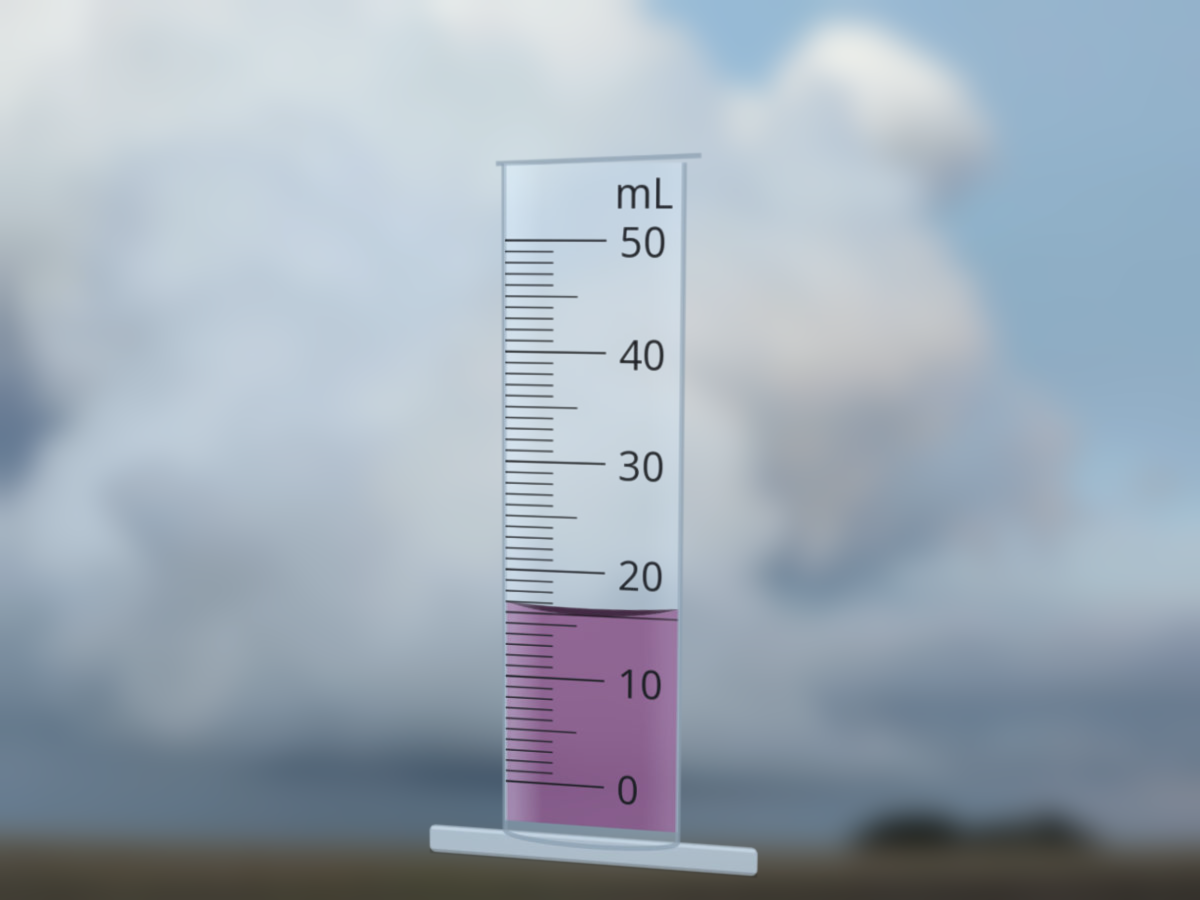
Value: value=16 unit=mL
